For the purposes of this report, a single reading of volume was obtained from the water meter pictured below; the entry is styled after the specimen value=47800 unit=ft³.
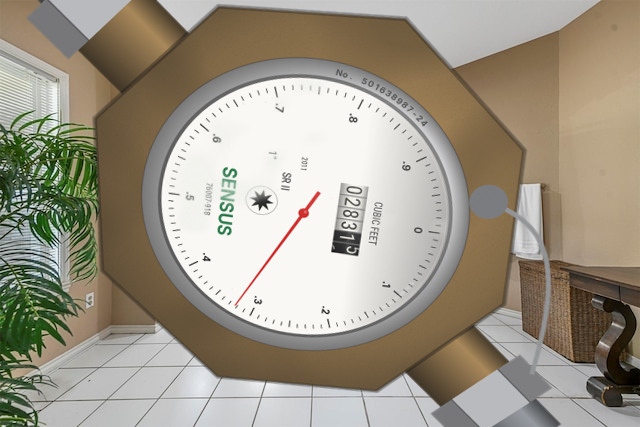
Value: value=28315.32 unit=ft³
